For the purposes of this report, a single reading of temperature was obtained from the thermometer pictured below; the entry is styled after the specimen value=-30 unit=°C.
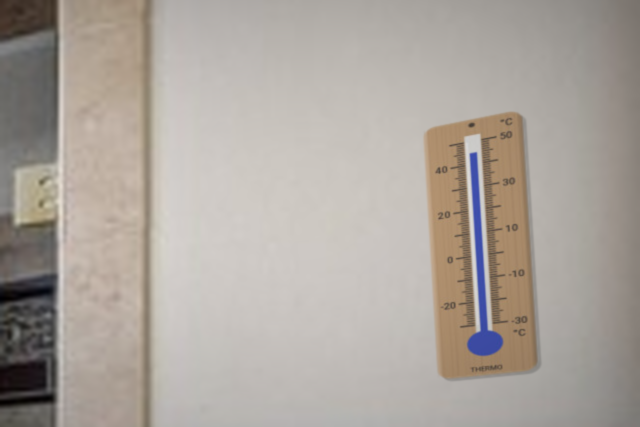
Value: value=45 unit=°C
